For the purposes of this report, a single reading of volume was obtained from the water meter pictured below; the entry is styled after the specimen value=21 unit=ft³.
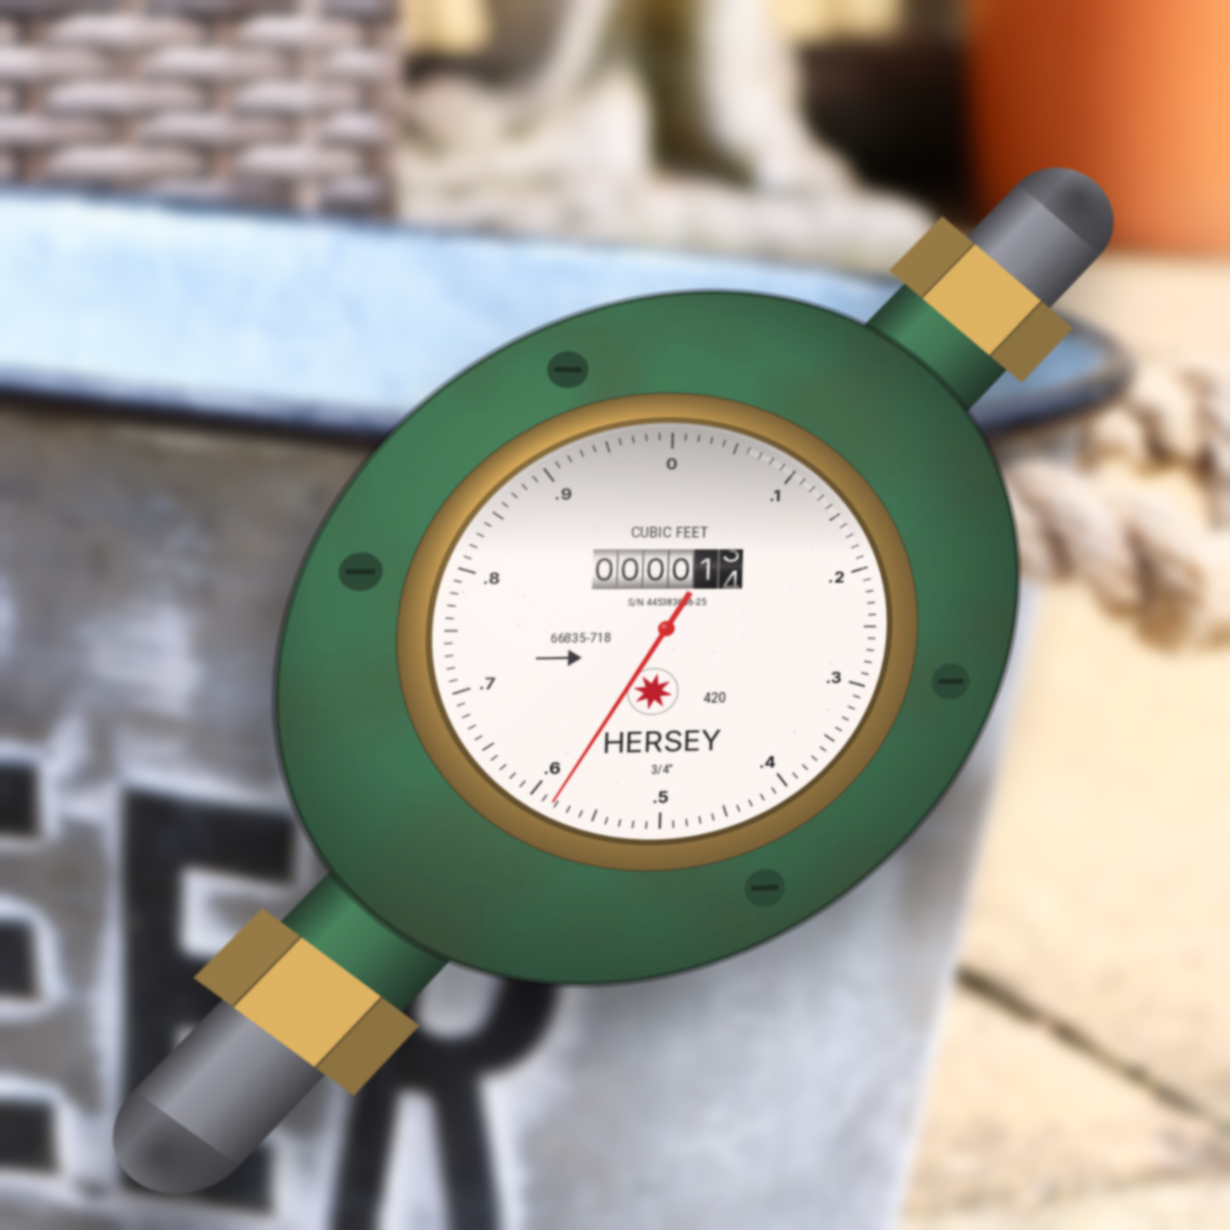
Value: value=13.58 unit=ft³
